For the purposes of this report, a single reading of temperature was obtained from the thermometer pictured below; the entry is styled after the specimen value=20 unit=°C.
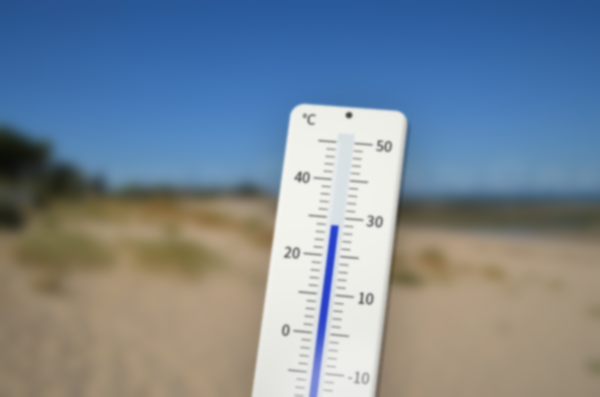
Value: value=28 unit=°C
